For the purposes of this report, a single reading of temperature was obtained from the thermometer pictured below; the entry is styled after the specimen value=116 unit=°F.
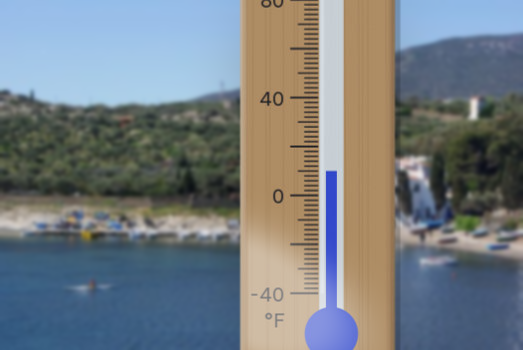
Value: value=10 unit=°F
